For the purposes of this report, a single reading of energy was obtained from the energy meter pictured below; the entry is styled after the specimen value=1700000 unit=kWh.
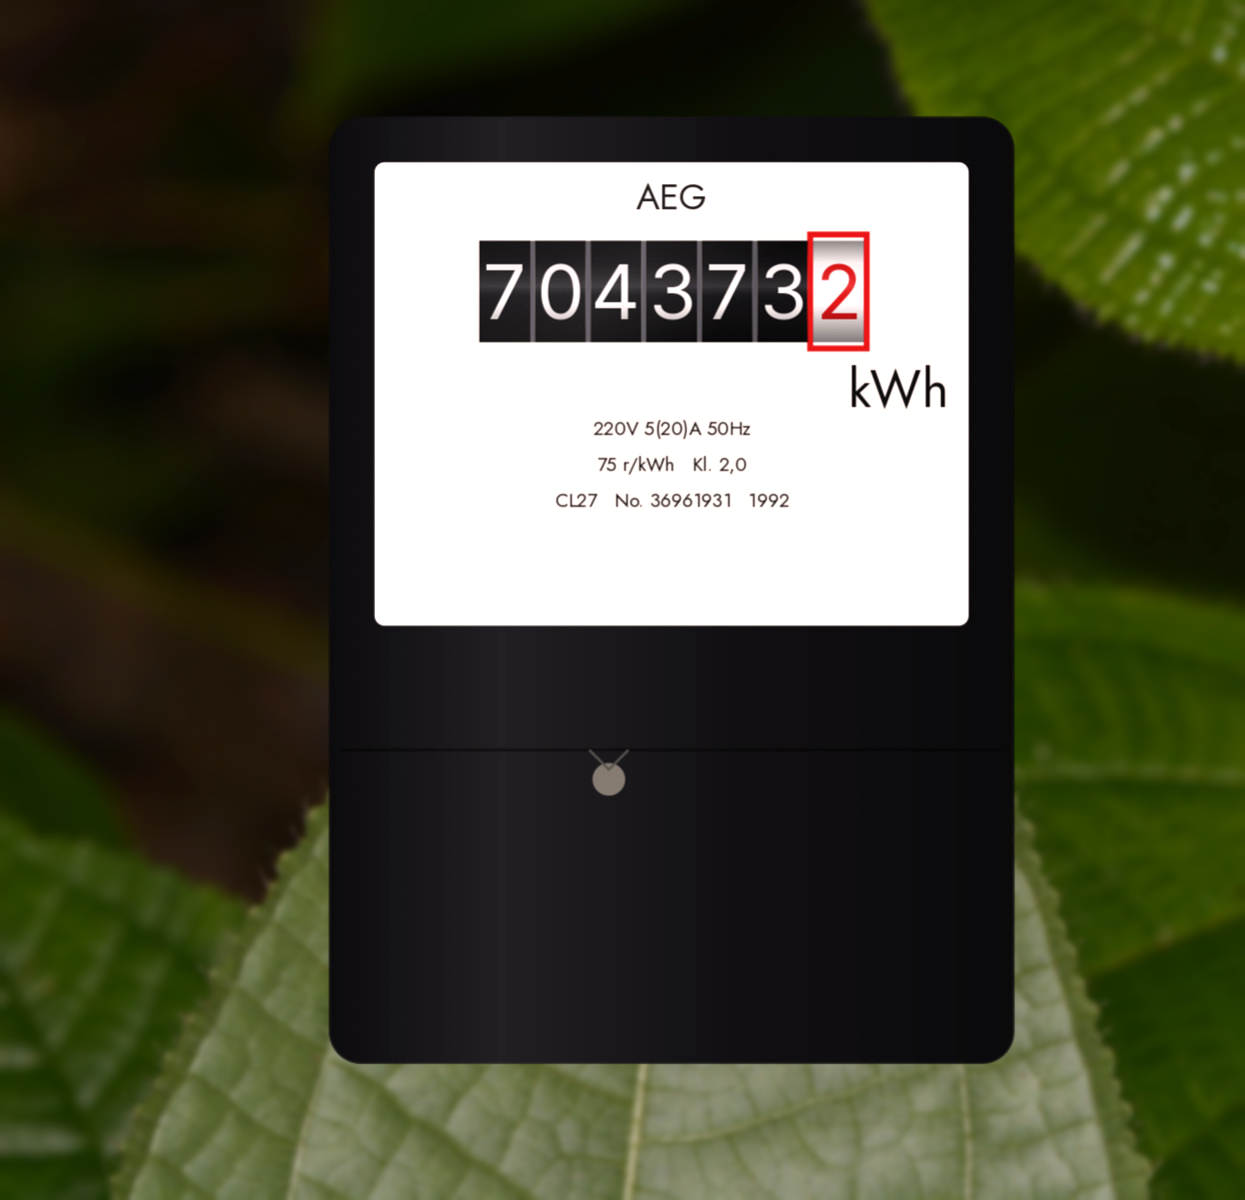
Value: value=704373.2 unit=kWh
